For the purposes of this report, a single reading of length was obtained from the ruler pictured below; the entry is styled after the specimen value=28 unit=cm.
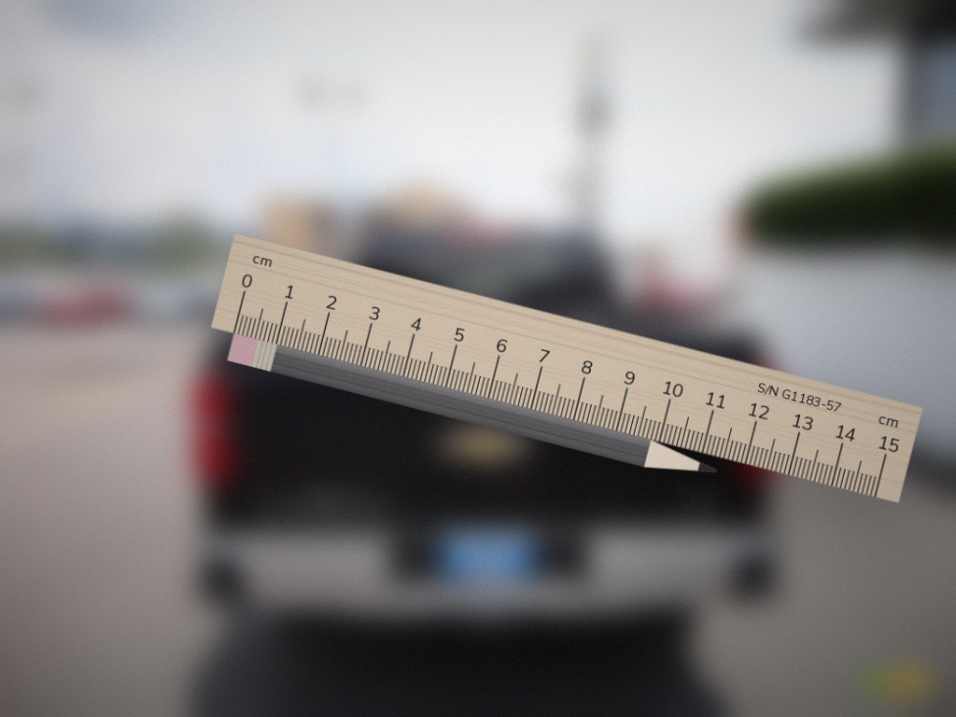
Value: value=11.4 unit=cm
